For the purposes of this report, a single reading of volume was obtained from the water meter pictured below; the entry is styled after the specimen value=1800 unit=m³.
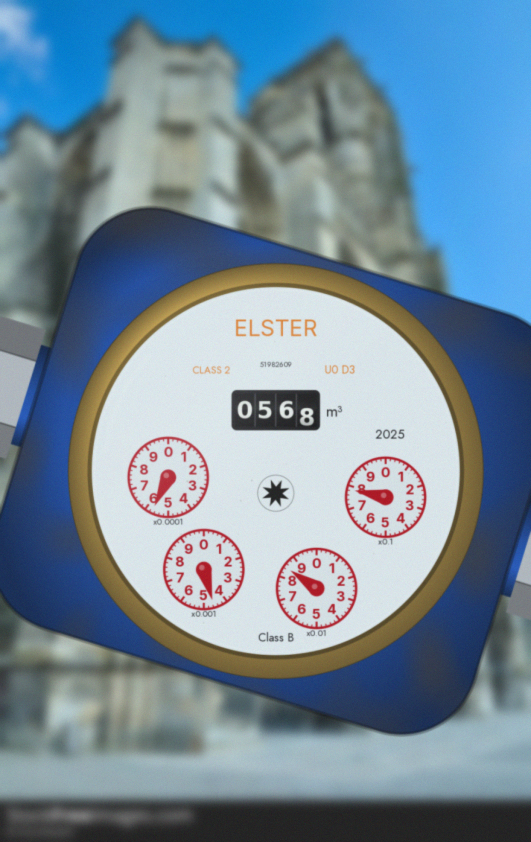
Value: value=567.7845 unit=m³
